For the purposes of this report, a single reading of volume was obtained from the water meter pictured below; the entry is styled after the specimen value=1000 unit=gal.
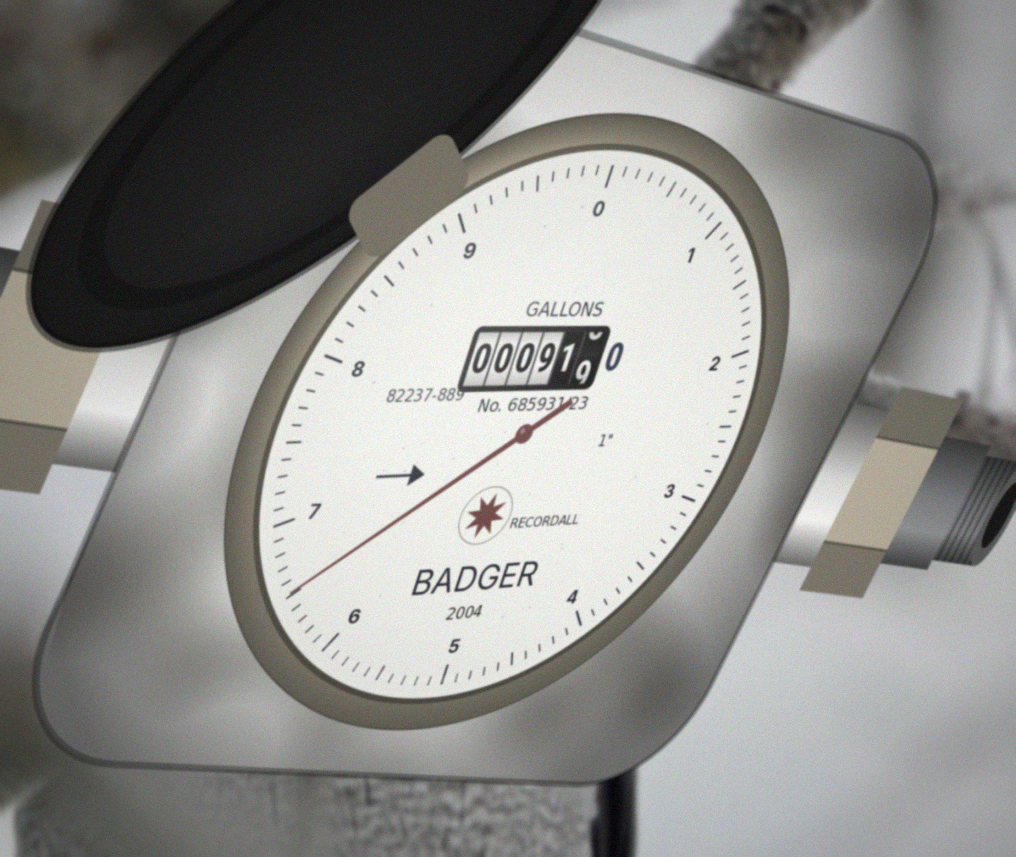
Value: value=9186.5 unit=gal
